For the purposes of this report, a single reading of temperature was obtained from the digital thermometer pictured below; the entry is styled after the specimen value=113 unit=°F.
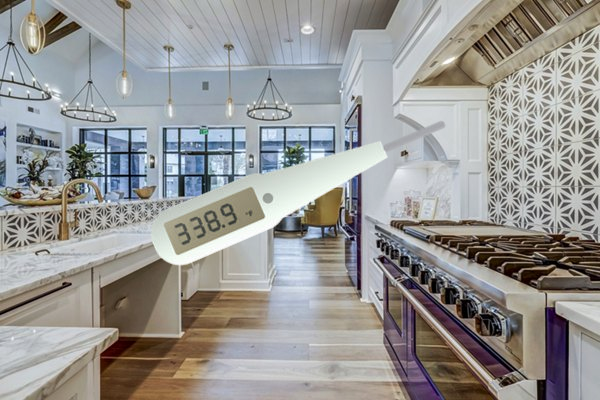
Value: value=338.9 unit=°F
